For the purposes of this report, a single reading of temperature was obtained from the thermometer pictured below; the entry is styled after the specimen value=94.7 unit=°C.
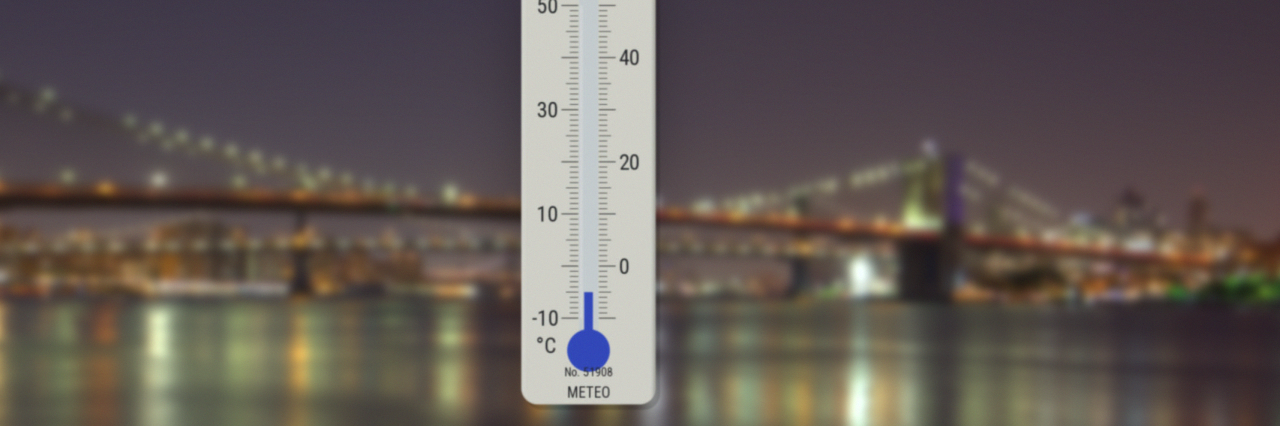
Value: value=-5 unit=°C
